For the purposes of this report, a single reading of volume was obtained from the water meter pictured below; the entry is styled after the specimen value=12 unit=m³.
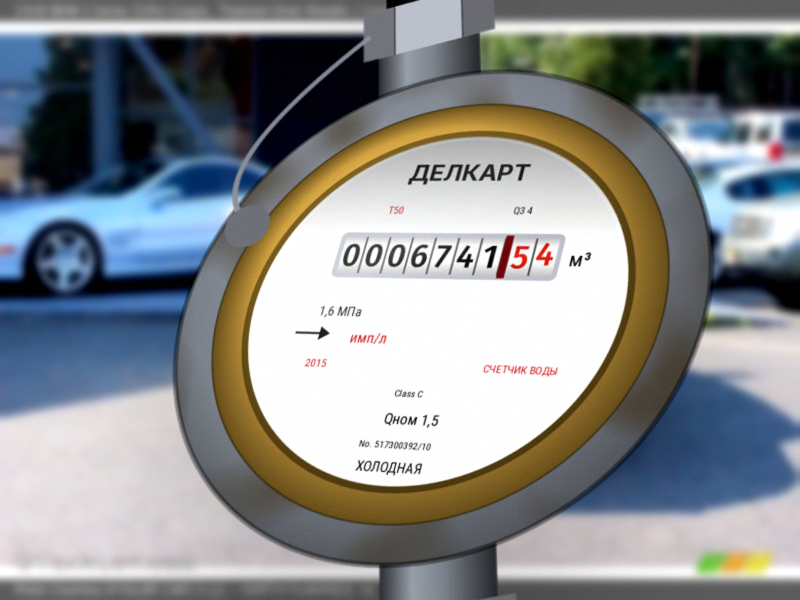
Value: value=6741.54 unit=m³
